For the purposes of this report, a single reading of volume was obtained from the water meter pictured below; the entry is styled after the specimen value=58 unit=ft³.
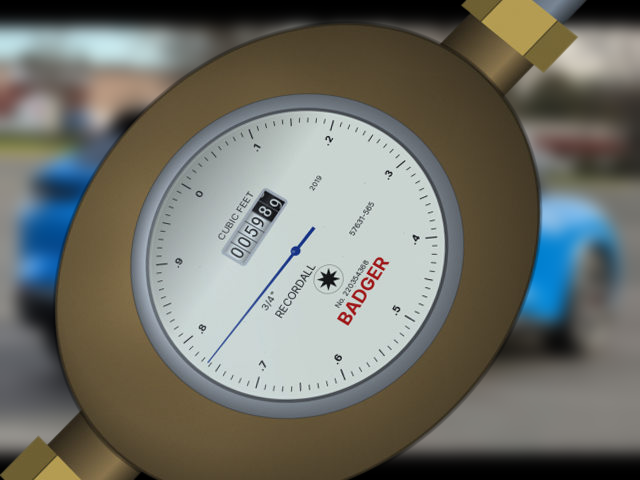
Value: value=5988.76 unit=ft³
